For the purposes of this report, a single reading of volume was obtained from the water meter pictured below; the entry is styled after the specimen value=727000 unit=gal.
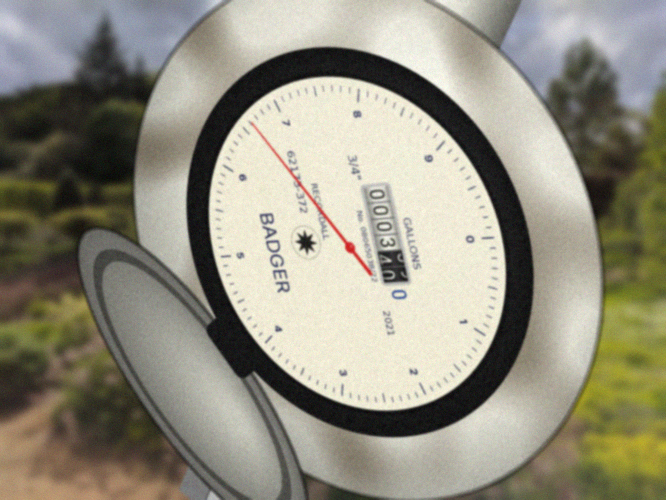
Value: value=3396.6 unit=gal
